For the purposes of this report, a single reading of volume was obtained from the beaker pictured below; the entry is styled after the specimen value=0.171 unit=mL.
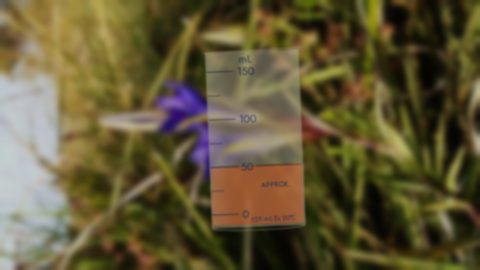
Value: value=50 unit=mL
